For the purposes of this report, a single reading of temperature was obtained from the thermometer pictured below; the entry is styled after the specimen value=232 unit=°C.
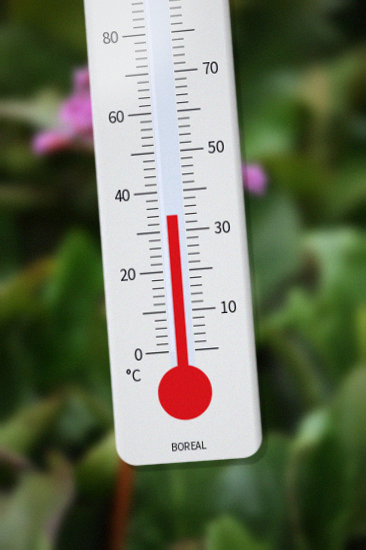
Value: value=34 unit=°C
